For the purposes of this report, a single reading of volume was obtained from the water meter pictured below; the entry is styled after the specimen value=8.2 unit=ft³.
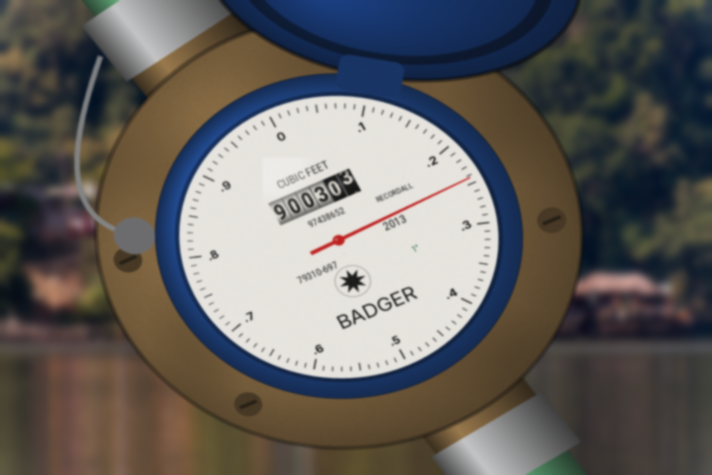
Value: value=900303.24 unit=ft³
